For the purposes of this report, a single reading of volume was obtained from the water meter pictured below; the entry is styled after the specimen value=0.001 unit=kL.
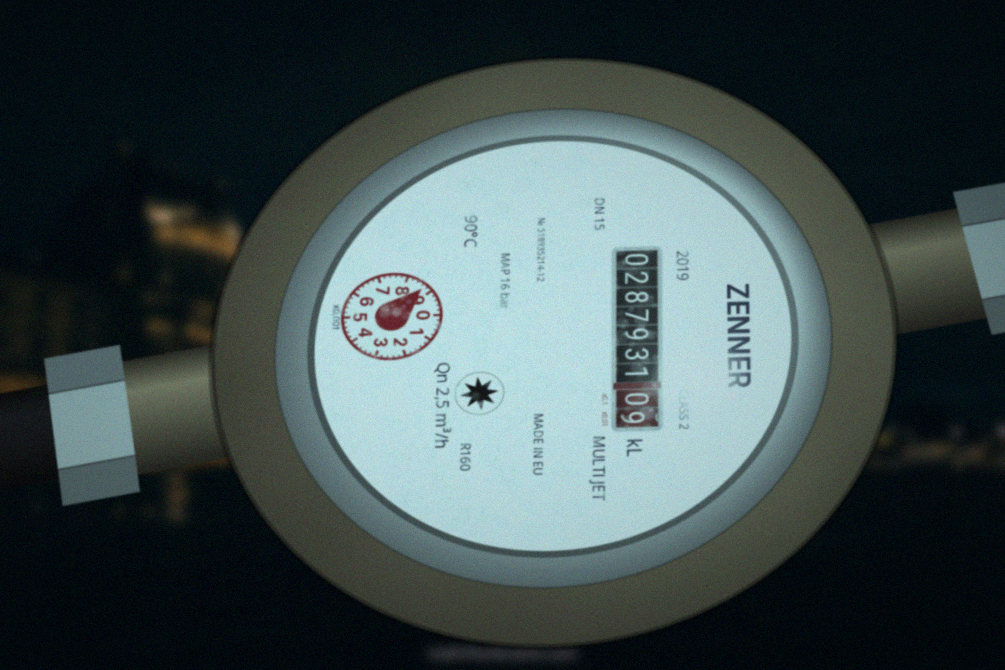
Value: value=287931.088 unit=kL
